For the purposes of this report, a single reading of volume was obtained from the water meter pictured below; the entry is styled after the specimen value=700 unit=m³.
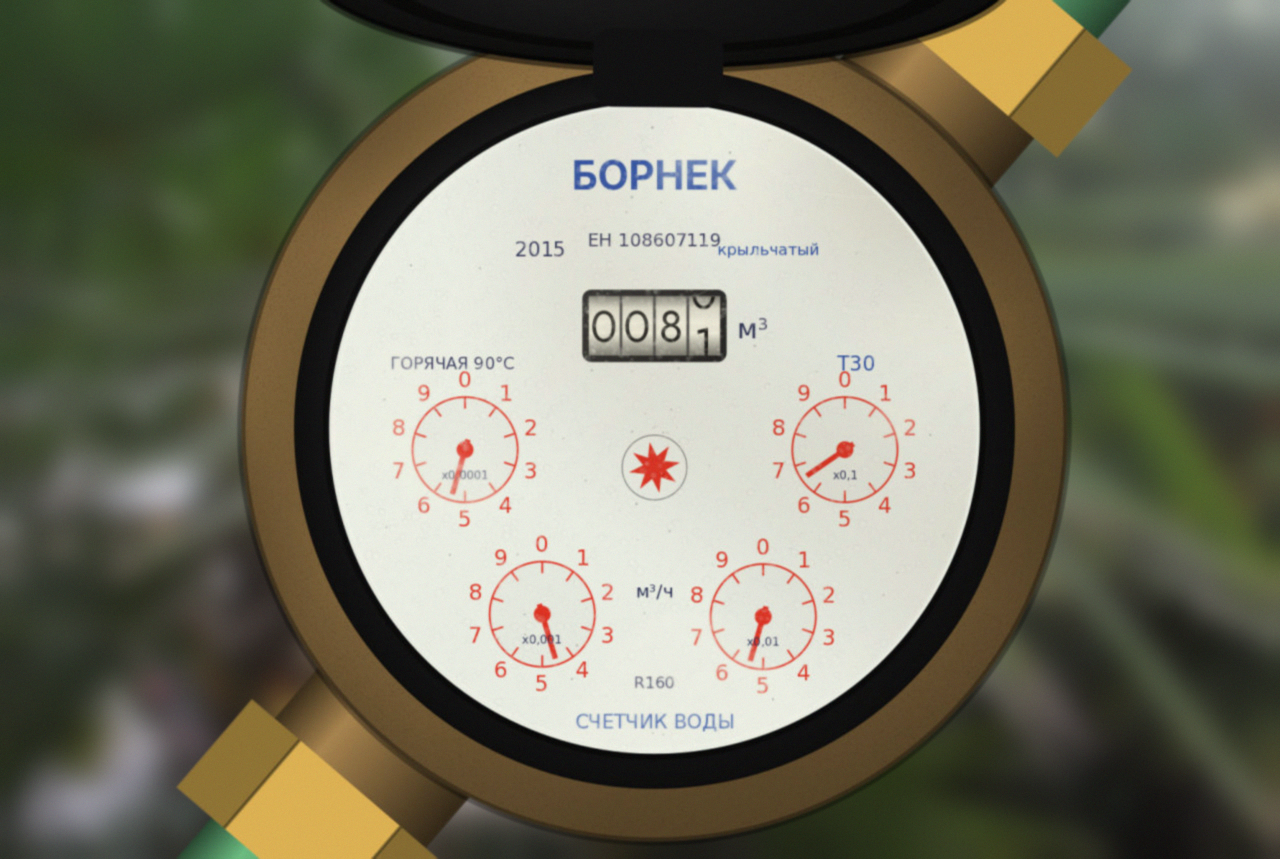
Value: value=80.6545 unit=m³
